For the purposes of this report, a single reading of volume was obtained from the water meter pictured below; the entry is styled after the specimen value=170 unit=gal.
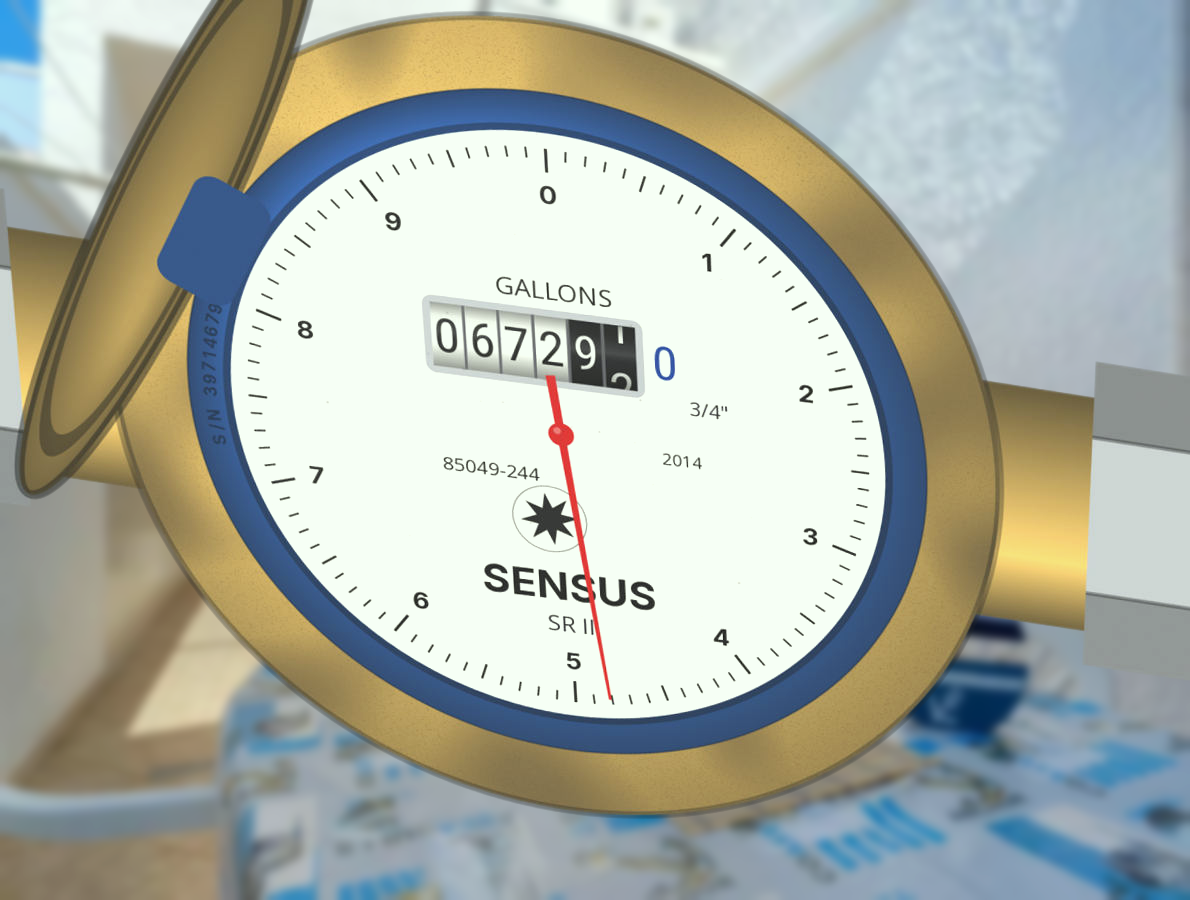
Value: value=672914.8 unit=gal
